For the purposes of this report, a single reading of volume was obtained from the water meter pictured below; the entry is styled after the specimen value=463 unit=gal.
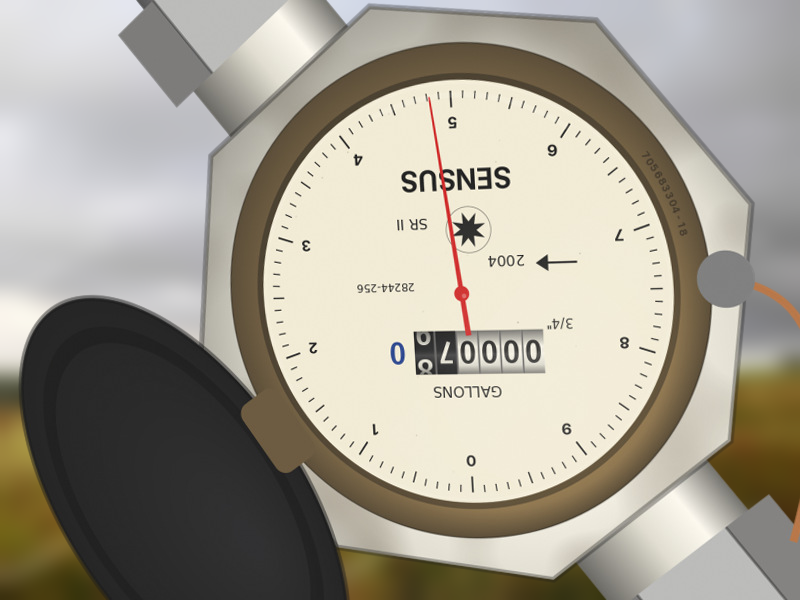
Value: value=784.8 unit=gal
